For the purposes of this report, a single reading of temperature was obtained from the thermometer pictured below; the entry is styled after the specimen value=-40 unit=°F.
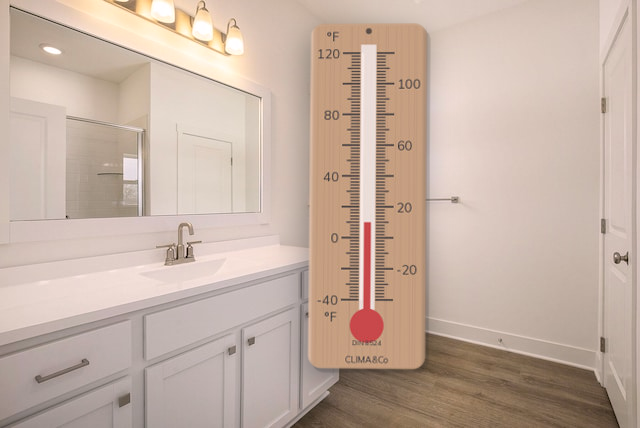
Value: value=10 unit=°F
